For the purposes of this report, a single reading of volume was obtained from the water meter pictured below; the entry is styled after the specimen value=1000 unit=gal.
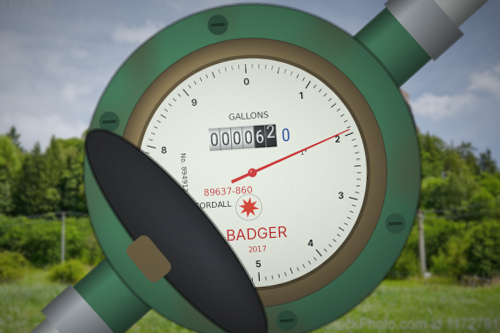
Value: value=621.9 unit=gal
